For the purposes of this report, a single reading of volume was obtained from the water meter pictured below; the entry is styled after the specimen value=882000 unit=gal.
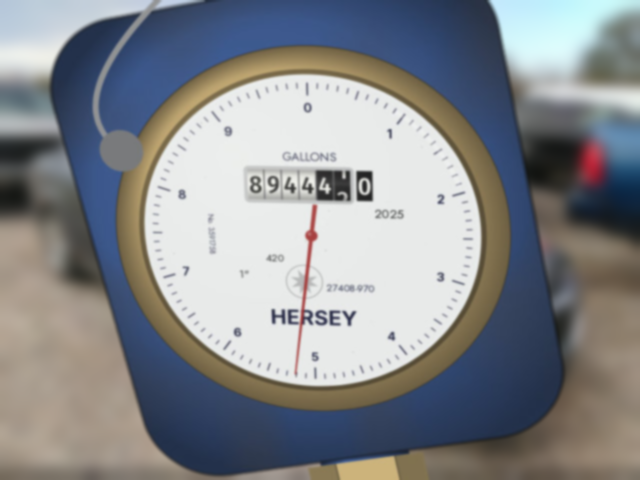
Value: value=8944415.2 unit=gal
